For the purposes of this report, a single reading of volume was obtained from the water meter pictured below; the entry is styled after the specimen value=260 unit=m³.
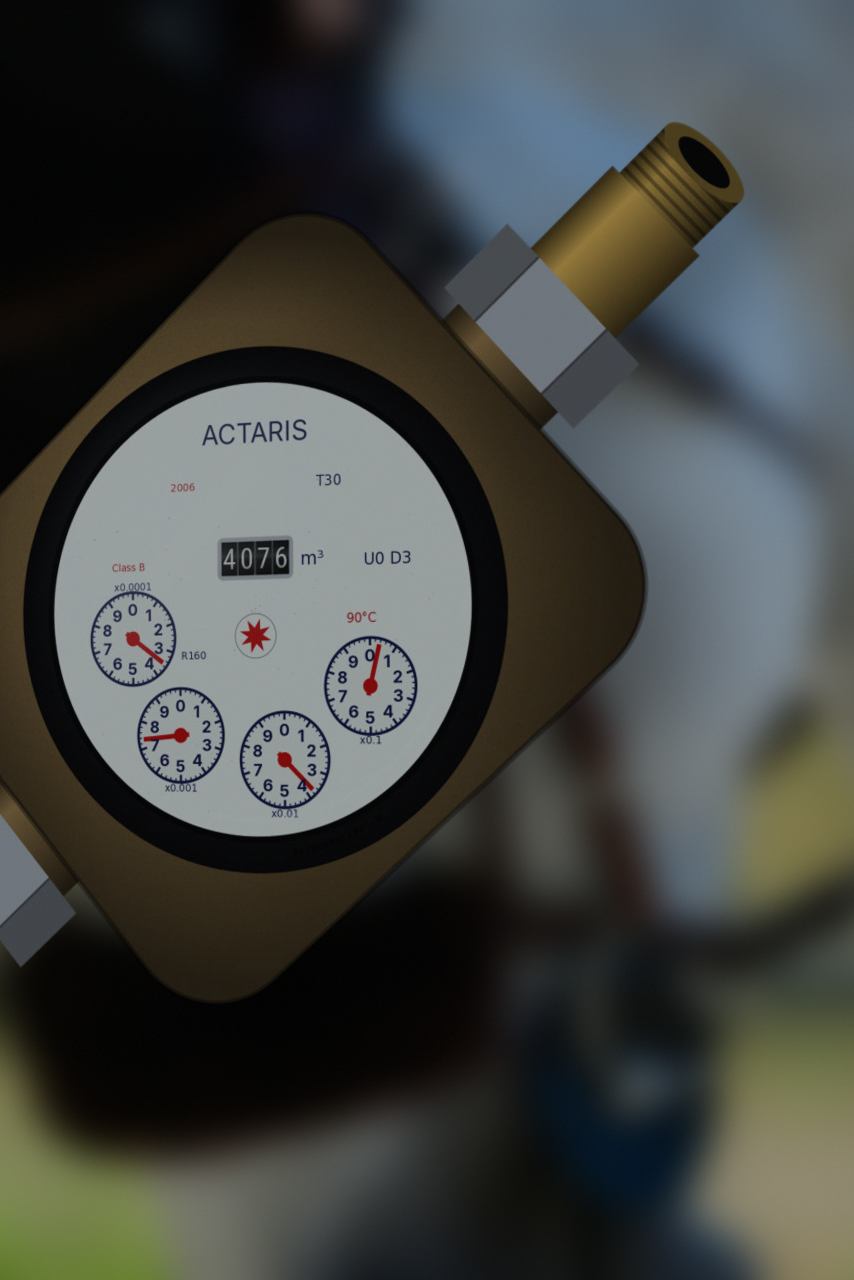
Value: value=4076.0373 unit=m³
